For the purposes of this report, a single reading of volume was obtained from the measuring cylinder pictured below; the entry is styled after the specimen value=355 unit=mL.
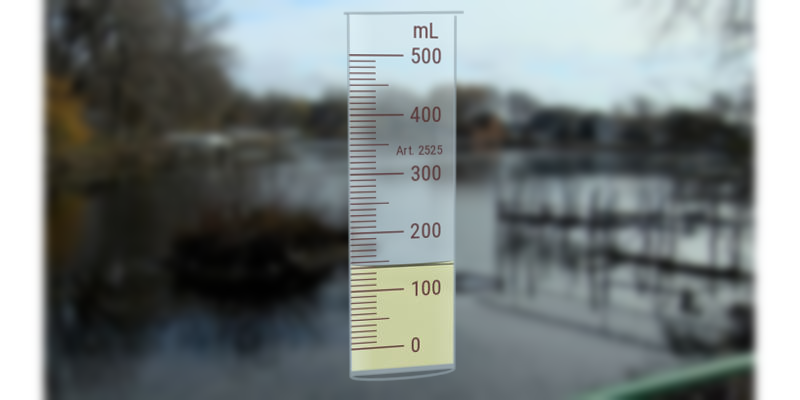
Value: value=140 unit=mL
